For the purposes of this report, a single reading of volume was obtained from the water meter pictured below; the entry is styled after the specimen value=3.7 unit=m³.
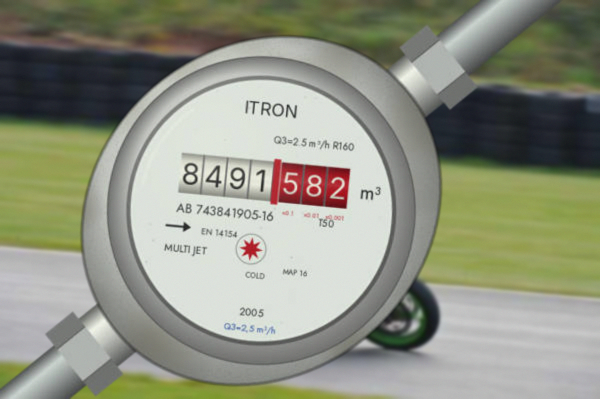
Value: value=8491.582 unit=m³
